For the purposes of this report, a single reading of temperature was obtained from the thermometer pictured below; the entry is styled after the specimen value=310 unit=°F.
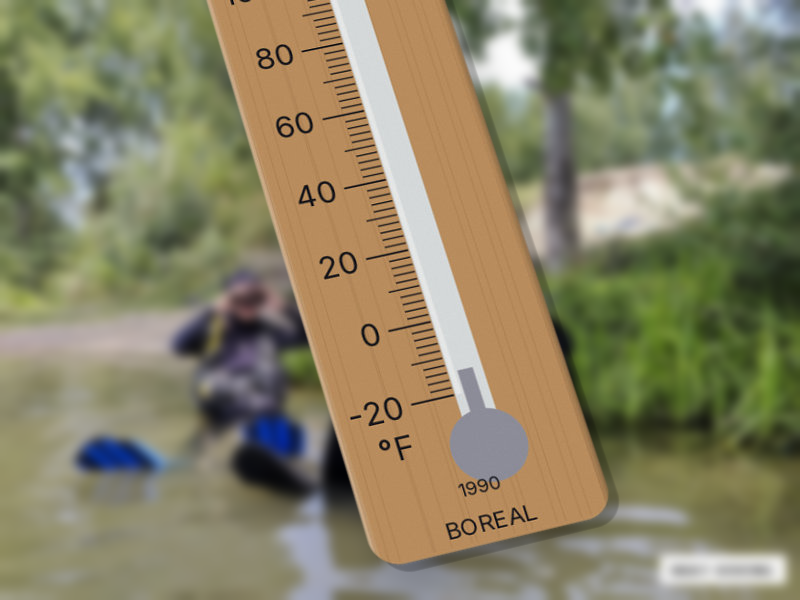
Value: value=-14 unit=°F
